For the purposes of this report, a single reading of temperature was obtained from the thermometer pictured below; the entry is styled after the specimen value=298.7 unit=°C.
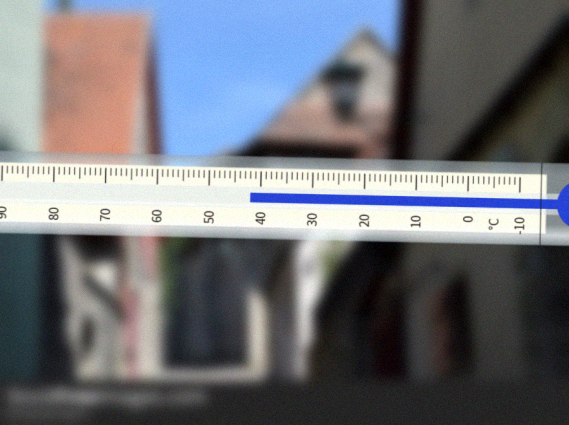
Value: value=42 unit=°C
